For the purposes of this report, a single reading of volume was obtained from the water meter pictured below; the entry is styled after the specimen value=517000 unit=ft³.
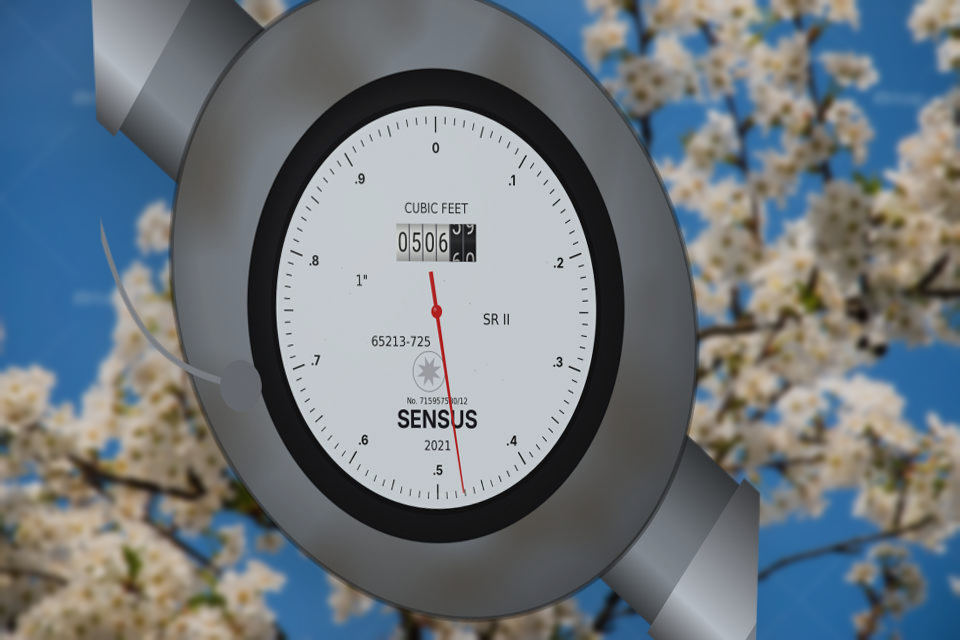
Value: value=50659.47 unit=ft³
